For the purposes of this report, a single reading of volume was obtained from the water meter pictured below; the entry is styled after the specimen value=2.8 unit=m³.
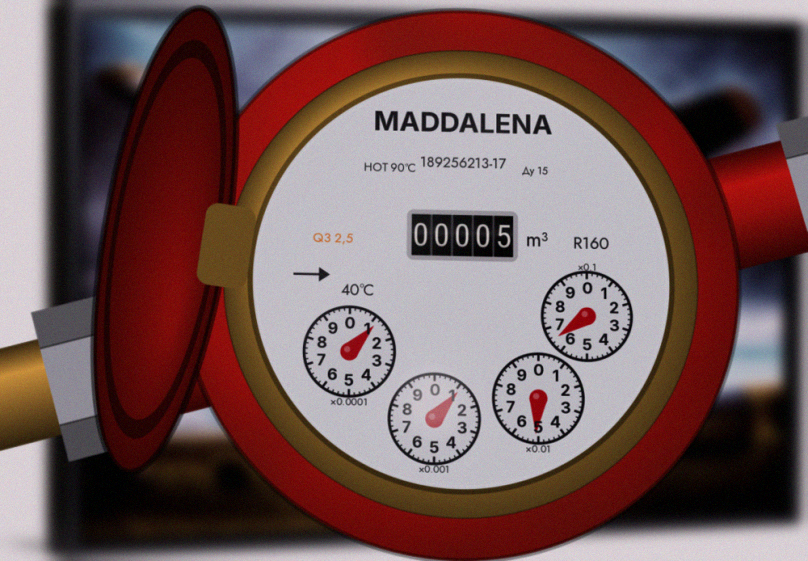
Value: value=5.6511 unit=m³
